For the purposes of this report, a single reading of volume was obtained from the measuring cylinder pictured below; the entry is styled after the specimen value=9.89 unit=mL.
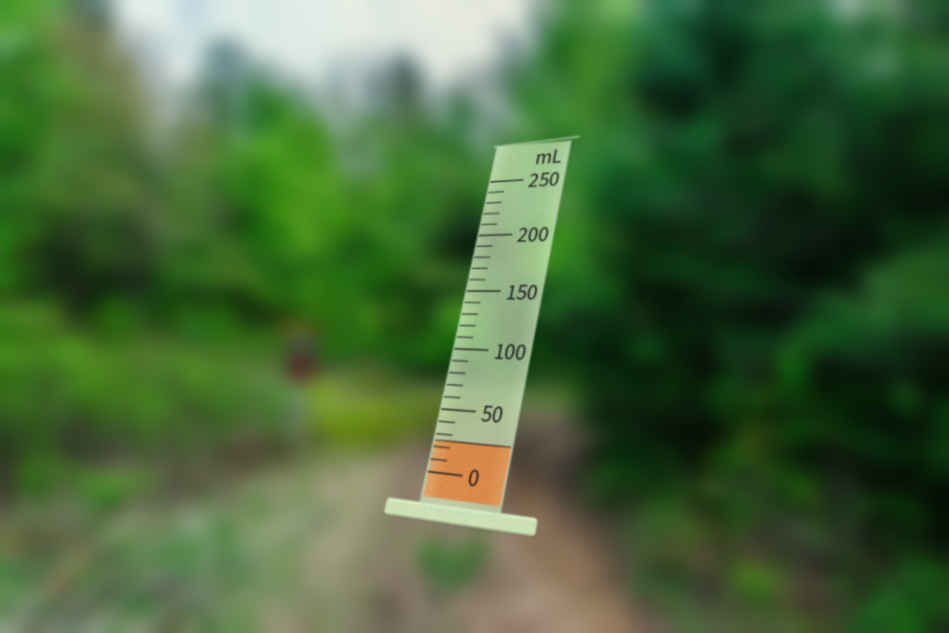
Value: value=25 unit=mL
